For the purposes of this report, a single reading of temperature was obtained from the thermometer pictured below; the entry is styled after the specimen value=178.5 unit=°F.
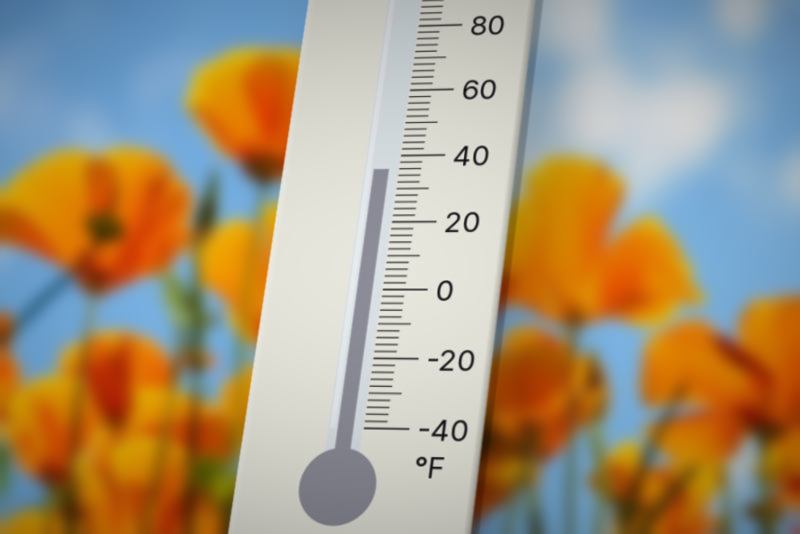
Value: value=36 unit=°F
